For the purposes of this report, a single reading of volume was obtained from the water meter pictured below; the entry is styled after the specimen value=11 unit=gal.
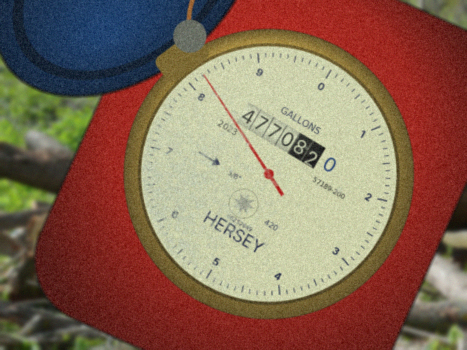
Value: value=4770818.2 unit=gal
